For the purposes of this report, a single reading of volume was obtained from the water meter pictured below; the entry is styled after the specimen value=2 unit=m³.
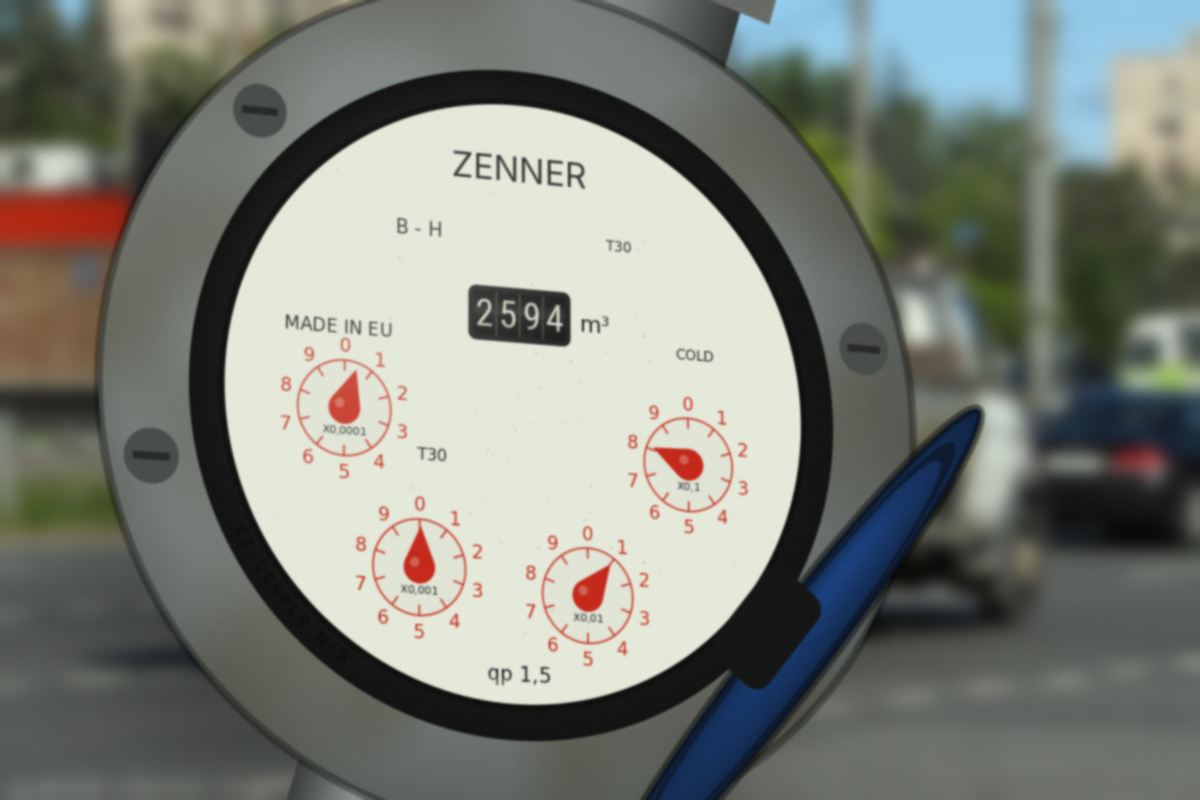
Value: value=2594.8100 unit=m³
